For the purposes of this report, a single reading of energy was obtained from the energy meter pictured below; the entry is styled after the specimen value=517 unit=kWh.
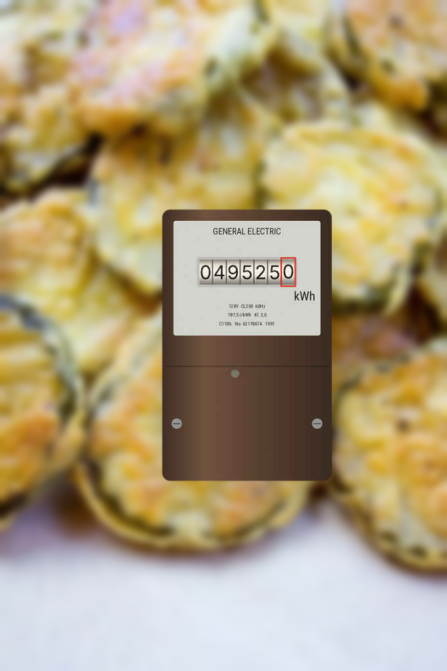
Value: value=49525.0 unit=kWh
